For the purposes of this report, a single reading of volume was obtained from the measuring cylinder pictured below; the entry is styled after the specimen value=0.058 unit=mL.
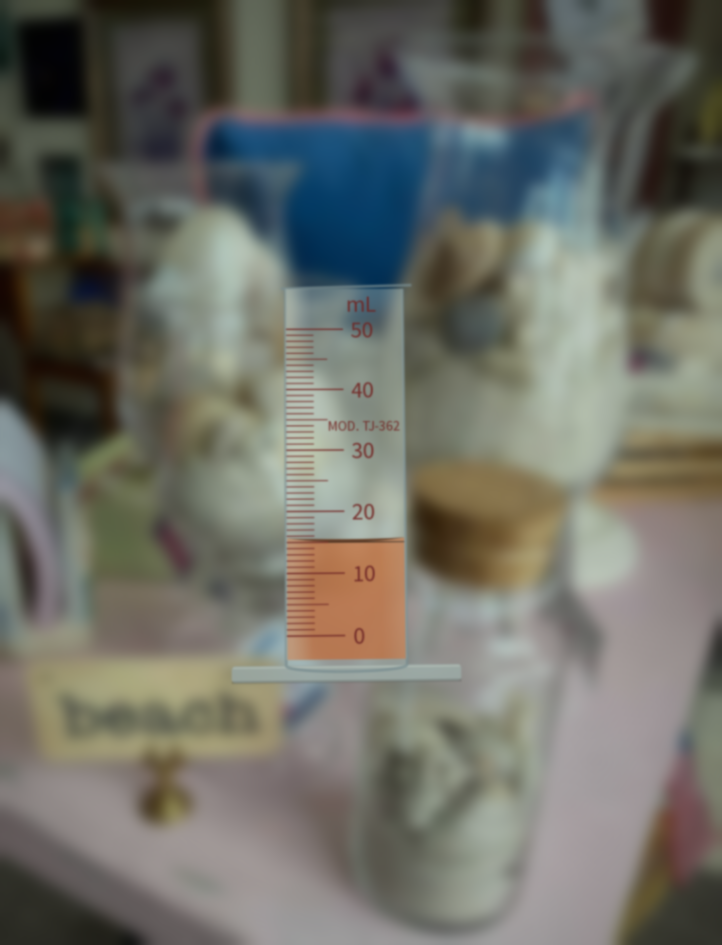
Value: value=15 unit=mL
